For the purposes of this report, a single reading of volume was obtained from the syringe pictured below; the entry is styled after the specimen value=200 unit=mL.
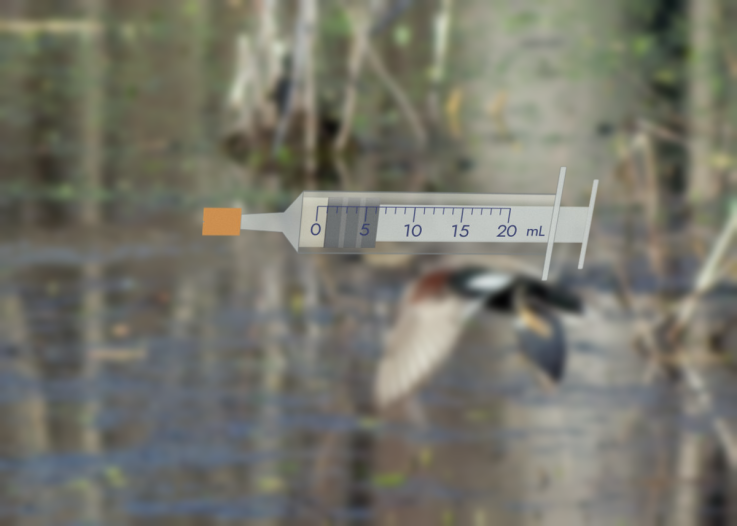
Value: value=1 unit=mL
